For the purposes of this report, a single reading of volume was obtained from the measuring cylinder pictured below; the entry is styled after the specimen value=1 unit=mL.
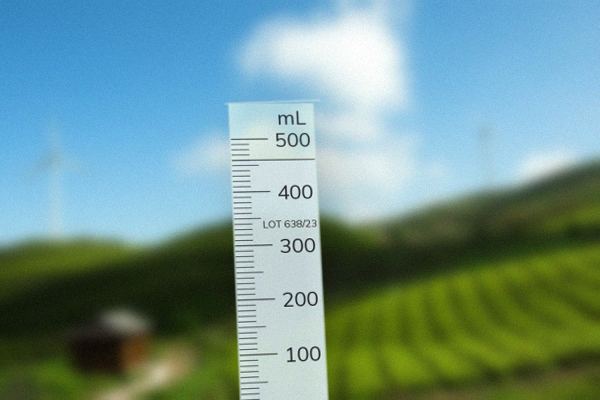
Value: value=460 unit=mL
